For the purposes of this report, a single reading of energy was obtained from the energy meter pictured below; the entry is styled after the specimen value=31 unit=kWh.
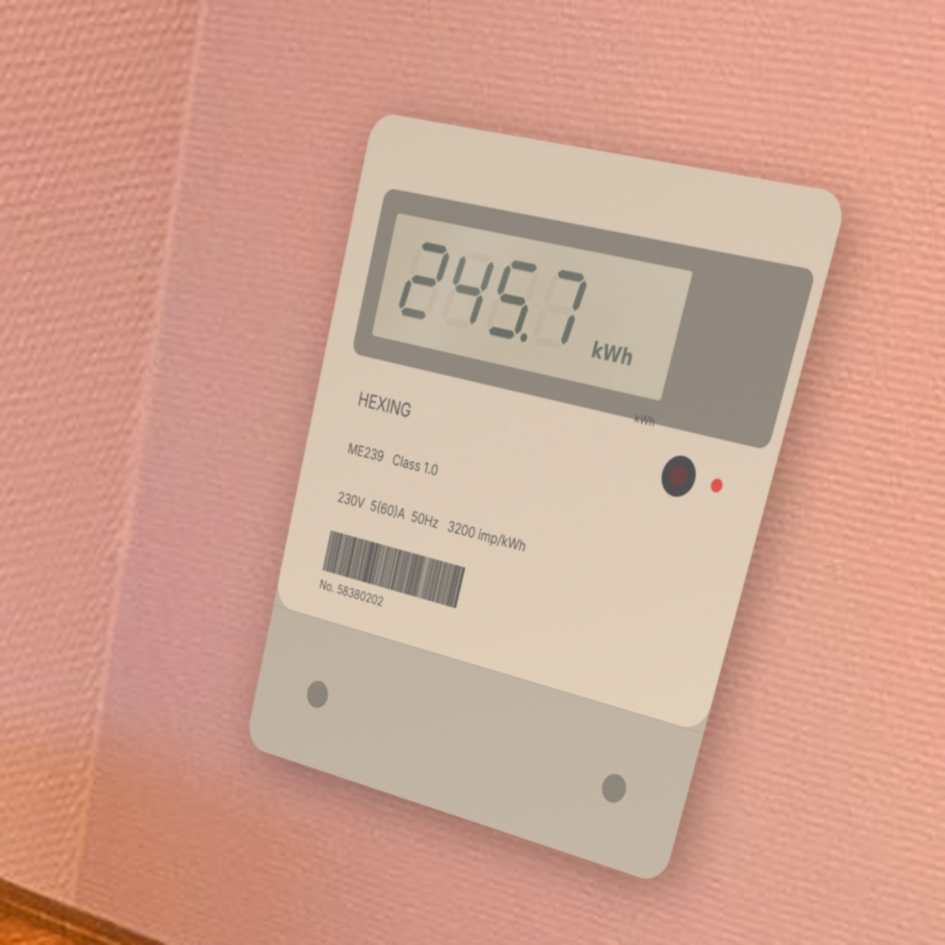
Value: value=245.7 unit=kWh
